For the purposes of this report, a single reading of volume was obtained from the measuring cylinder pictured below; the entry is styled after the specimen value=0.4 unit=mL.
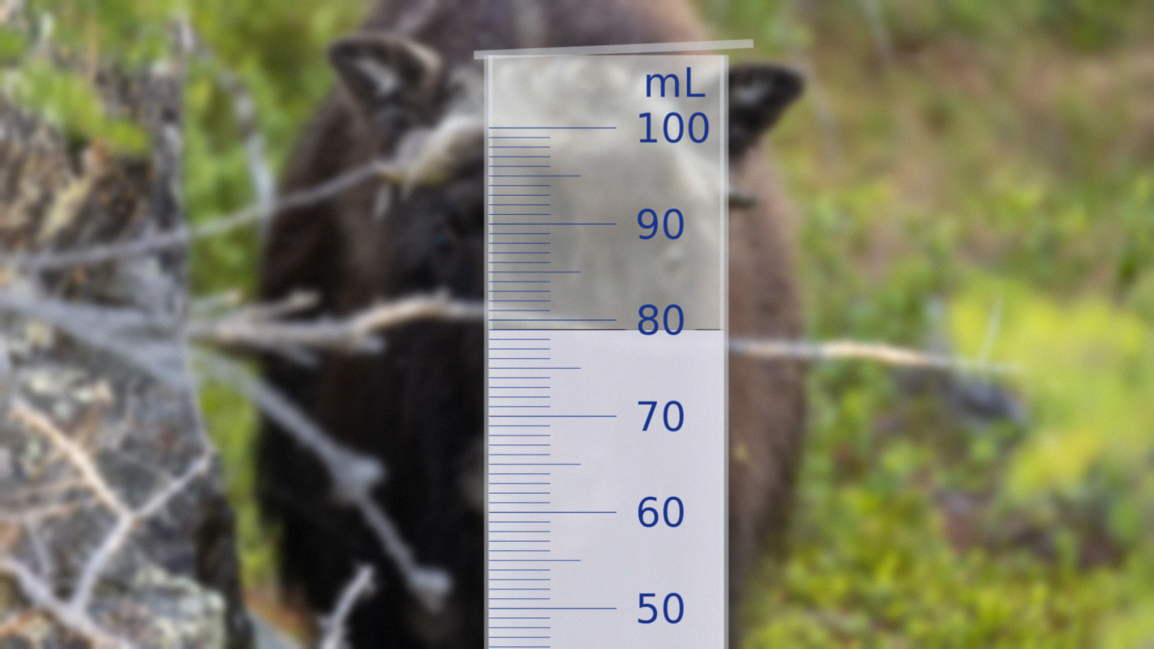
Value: value=79 unit=mL
